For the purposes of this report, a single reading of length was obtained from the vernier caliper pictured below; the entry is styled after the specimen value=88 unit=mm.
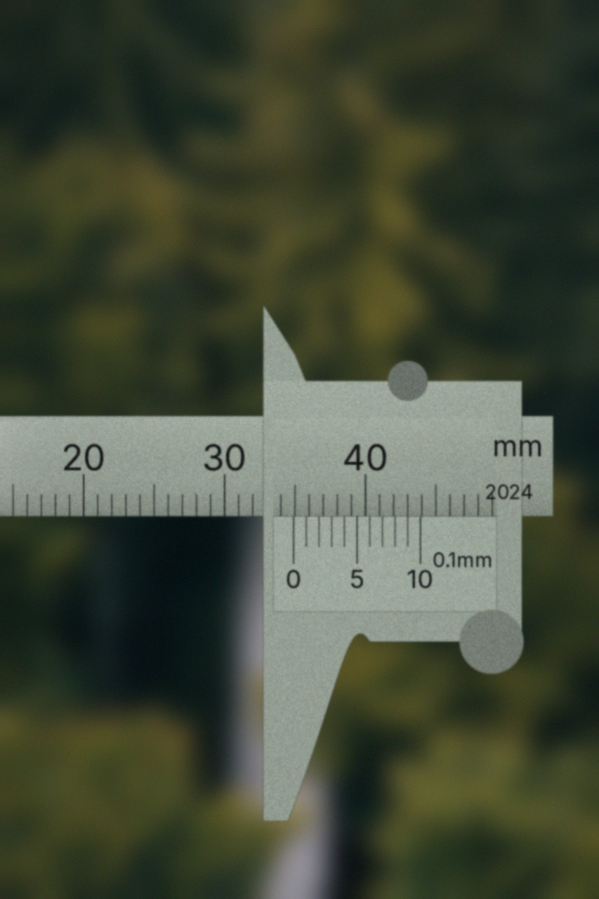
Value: value=34.9 unit=mm
